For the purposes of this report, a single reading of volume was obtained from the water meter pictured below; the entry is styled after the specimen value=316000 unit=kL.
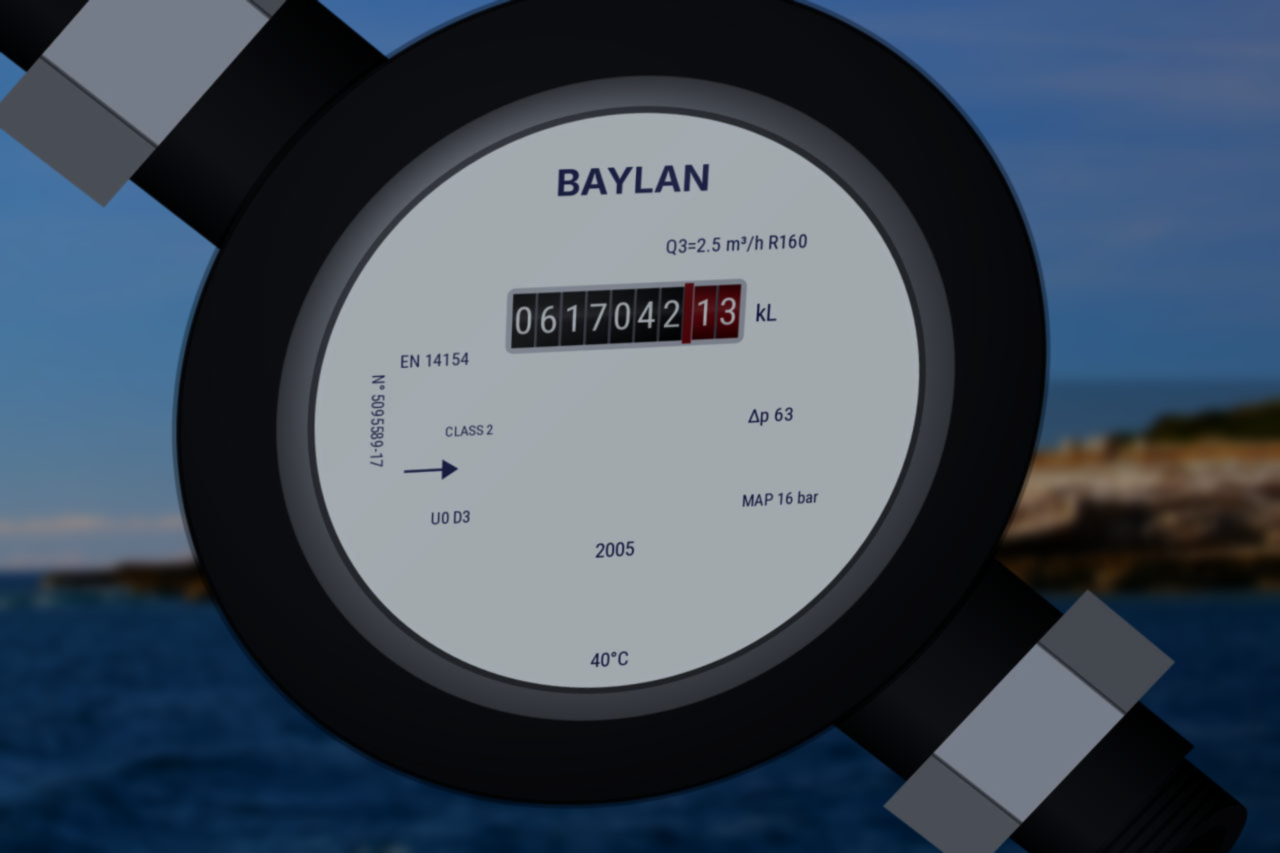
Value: value=617042.13 unit=kL
